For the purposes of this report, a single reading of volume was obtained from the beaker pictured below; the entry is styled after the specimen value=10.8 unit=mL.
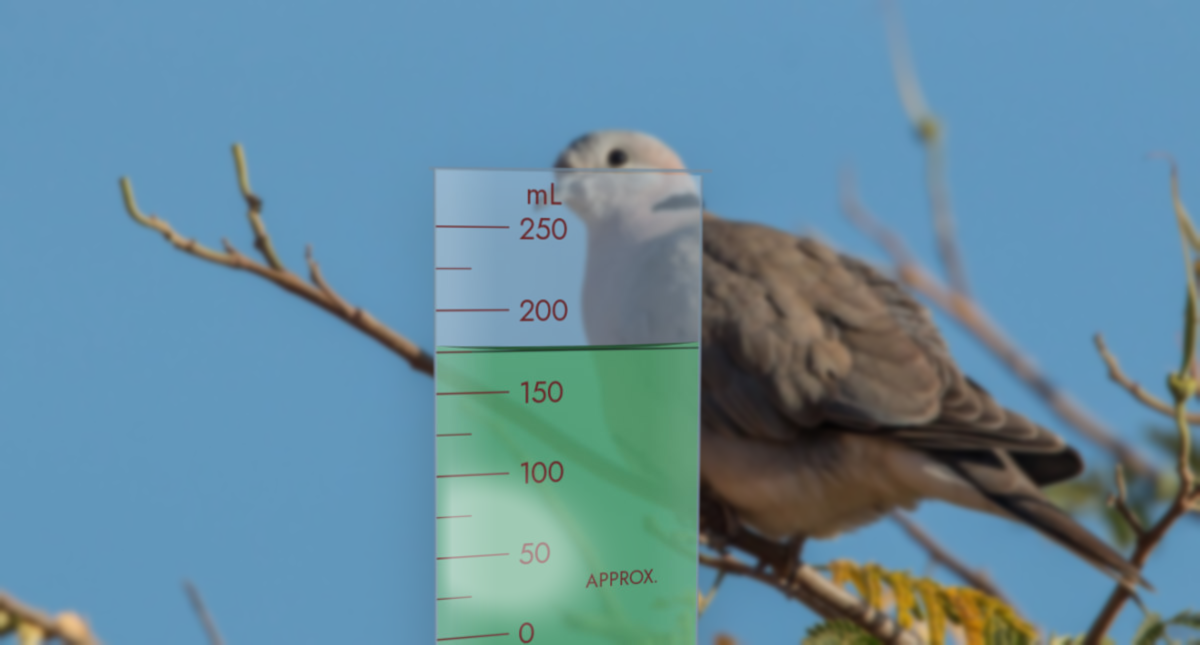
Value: value=175 unit=mL
